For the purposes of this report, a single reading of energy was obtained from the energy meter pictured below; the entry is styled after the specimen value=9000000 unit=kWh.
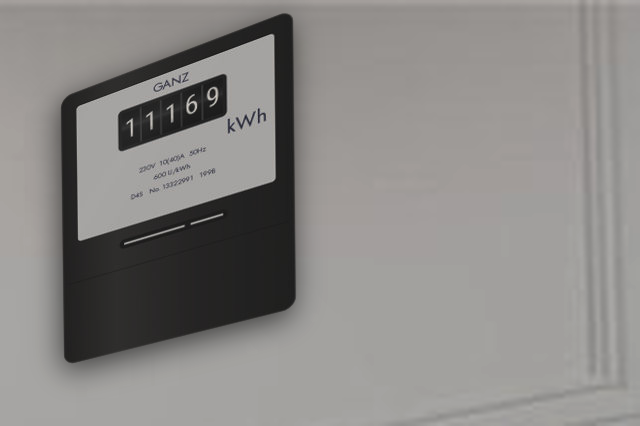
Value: value=11169 unit=kWh
